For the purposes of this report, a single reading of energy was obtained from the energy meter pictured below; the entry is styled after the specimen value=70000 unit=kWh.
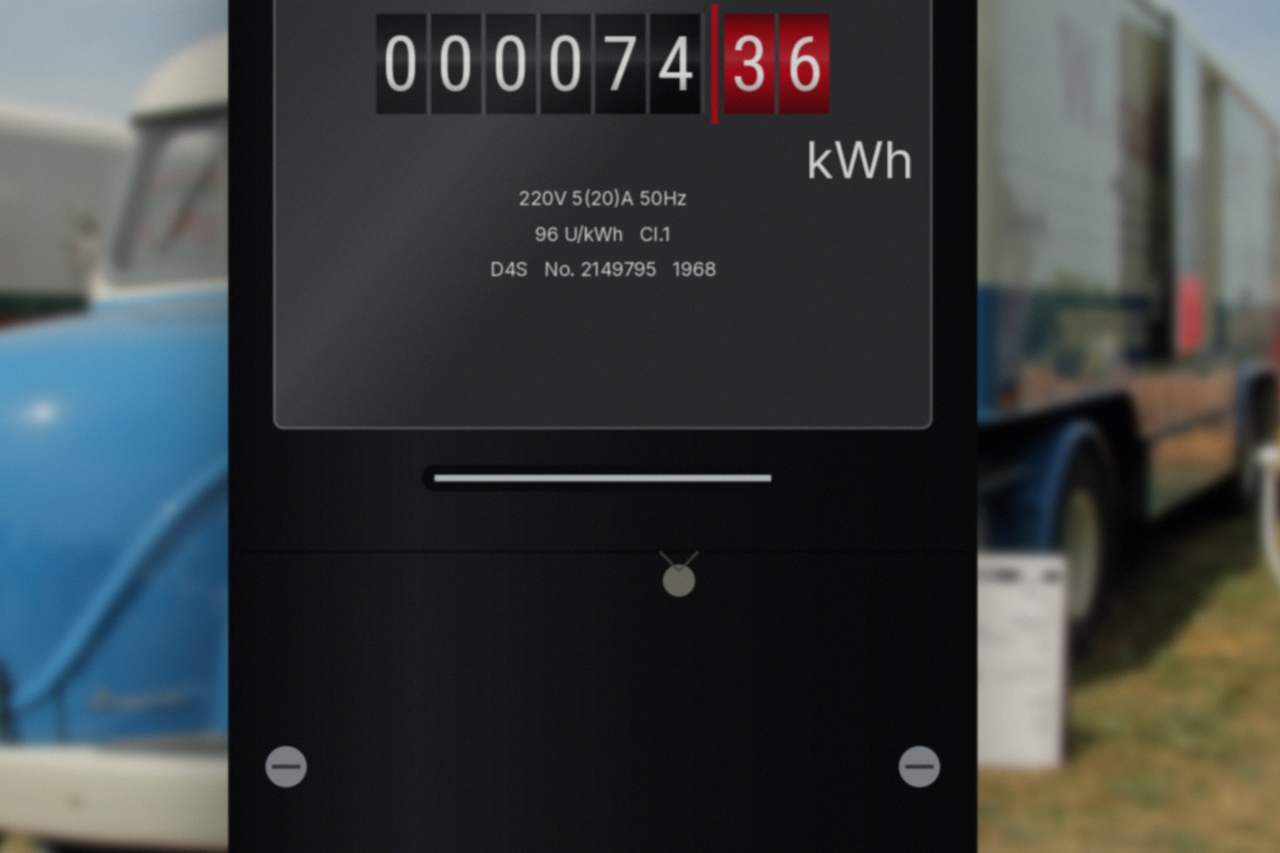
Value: value=74.36 unit=kWh
